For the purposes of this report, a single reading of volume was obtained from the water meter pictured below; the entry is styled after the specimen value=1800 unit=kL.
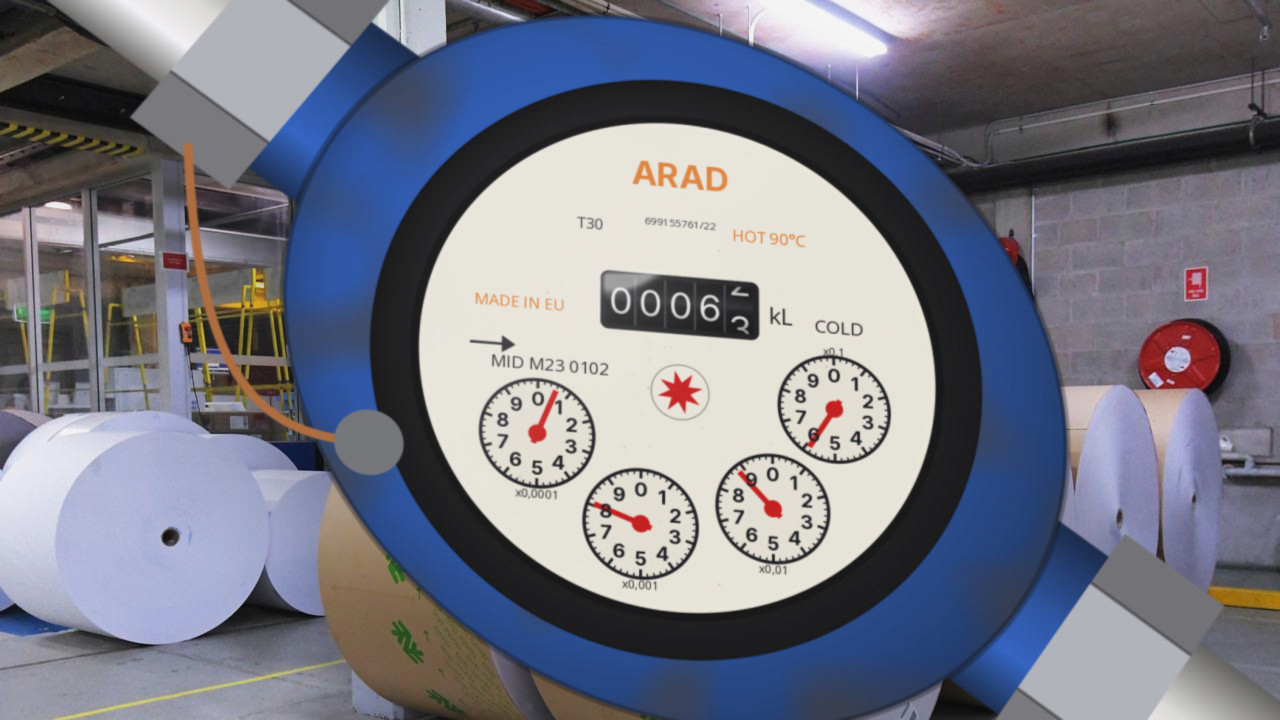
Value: value=62.5880 unit=kL
